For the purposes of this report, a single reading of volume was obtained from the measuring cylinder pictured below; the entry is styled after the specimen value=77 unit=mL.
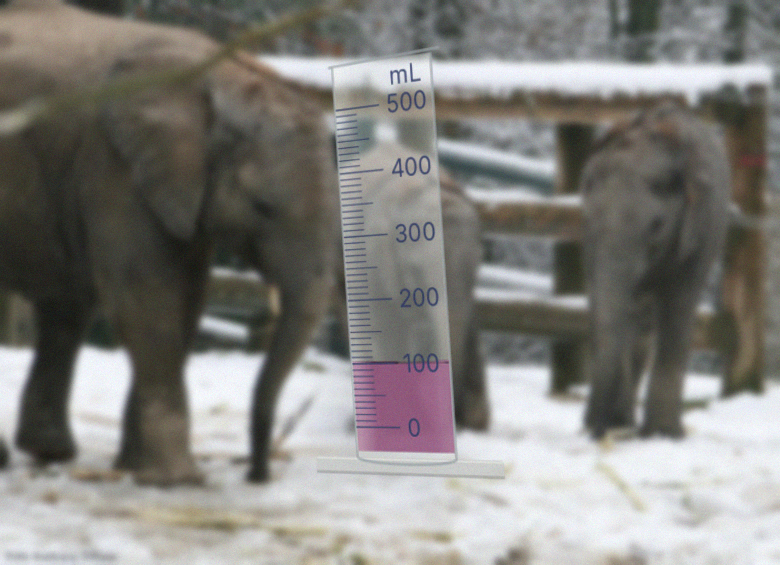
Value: value=100 unit=mL
